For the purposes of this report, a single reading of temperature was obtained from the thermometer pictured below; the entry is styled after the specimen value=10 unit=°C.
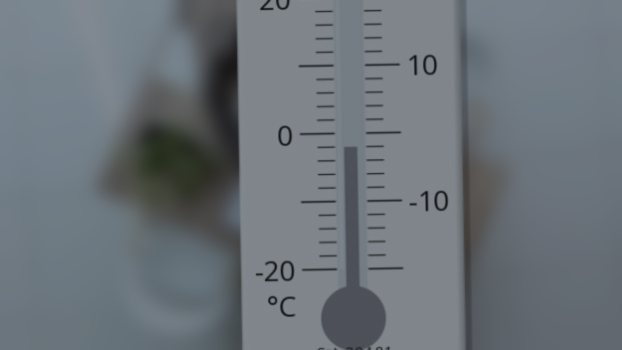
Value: value=-2 unit=°C
